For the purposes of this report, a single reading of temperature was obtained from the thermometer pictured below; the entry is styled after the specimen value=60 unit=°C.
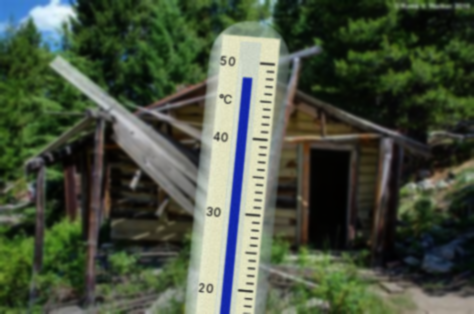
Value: value=48 unit=°C
